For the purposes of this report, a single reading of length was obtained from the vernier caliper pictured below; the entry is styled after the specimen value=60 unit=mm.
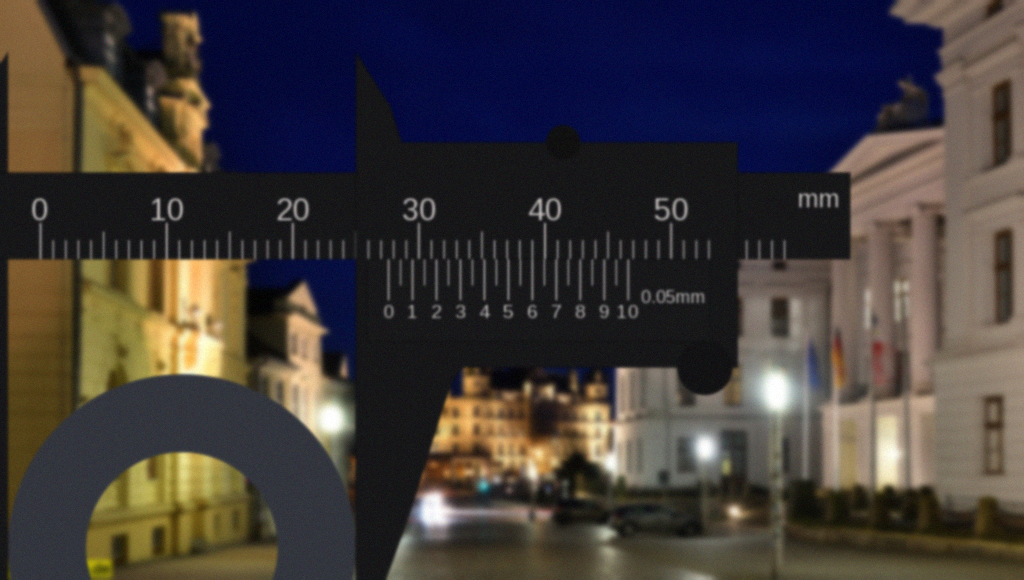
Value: value=27.6 unit=mm
